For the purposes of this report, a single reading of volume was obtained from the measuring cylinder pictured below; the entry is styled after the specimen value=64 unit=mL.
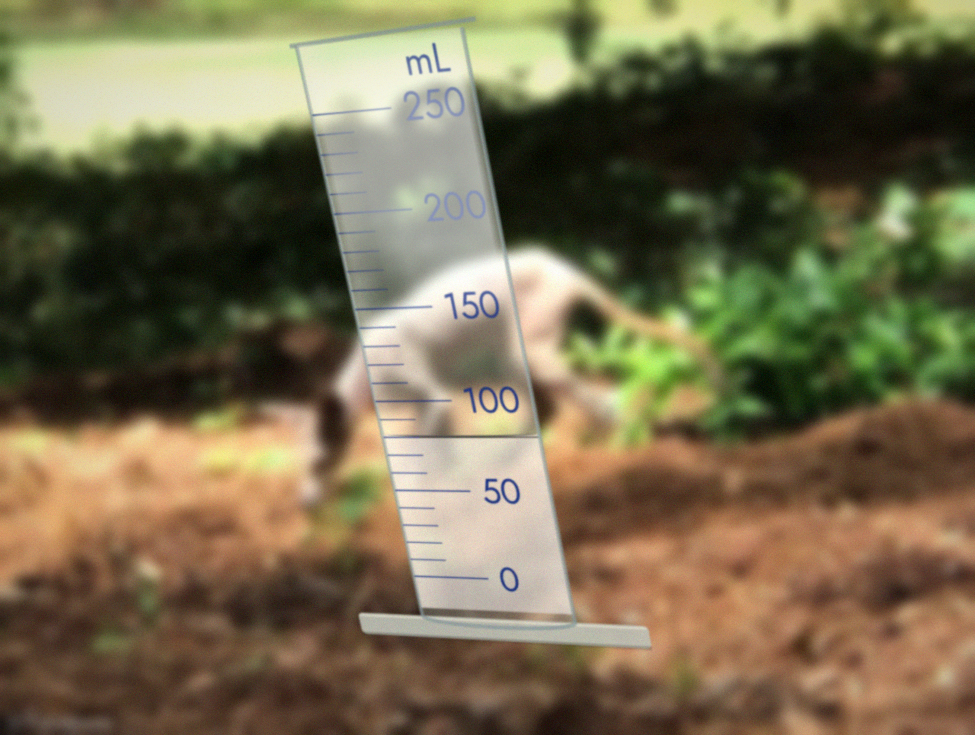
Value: value=80 unit=mL
